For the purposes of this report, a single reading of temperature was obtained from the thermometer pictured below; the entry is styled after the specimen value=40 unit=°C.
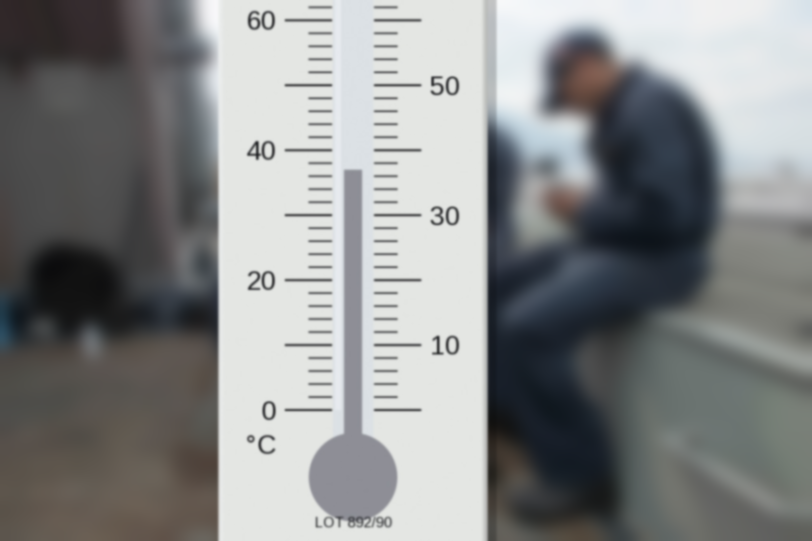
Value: value=37 unit=°C
